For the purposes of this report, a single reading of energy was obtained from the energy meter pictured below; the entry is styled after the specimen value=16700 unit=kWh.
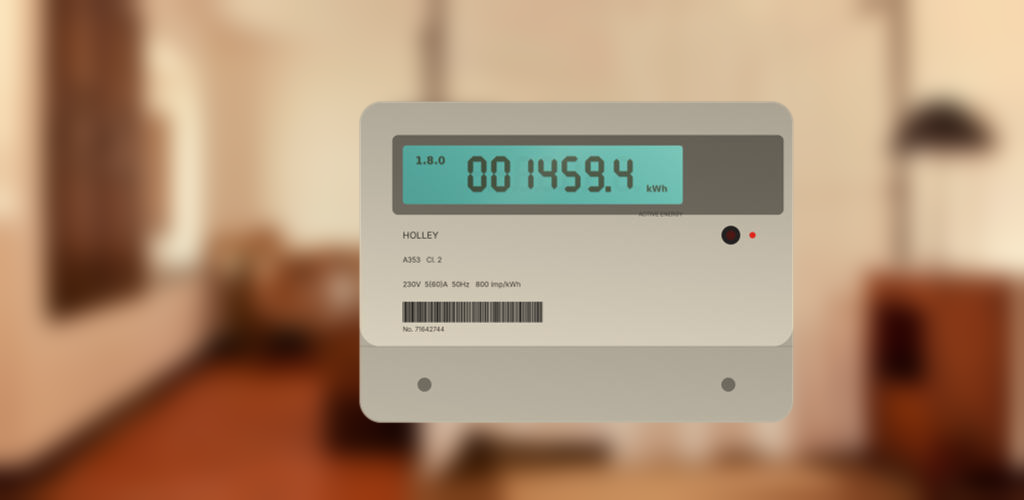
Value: value=1459.4 unit=kWh
